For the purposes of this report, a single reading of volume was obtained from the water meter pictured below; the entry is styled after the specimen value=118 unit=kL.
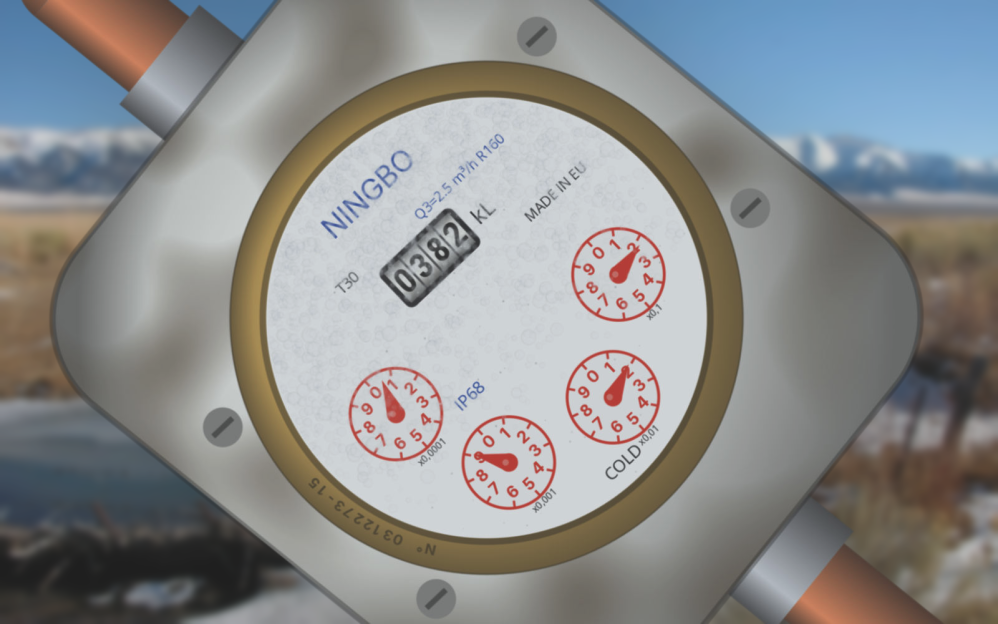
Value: value=382.2190 unit=kL
